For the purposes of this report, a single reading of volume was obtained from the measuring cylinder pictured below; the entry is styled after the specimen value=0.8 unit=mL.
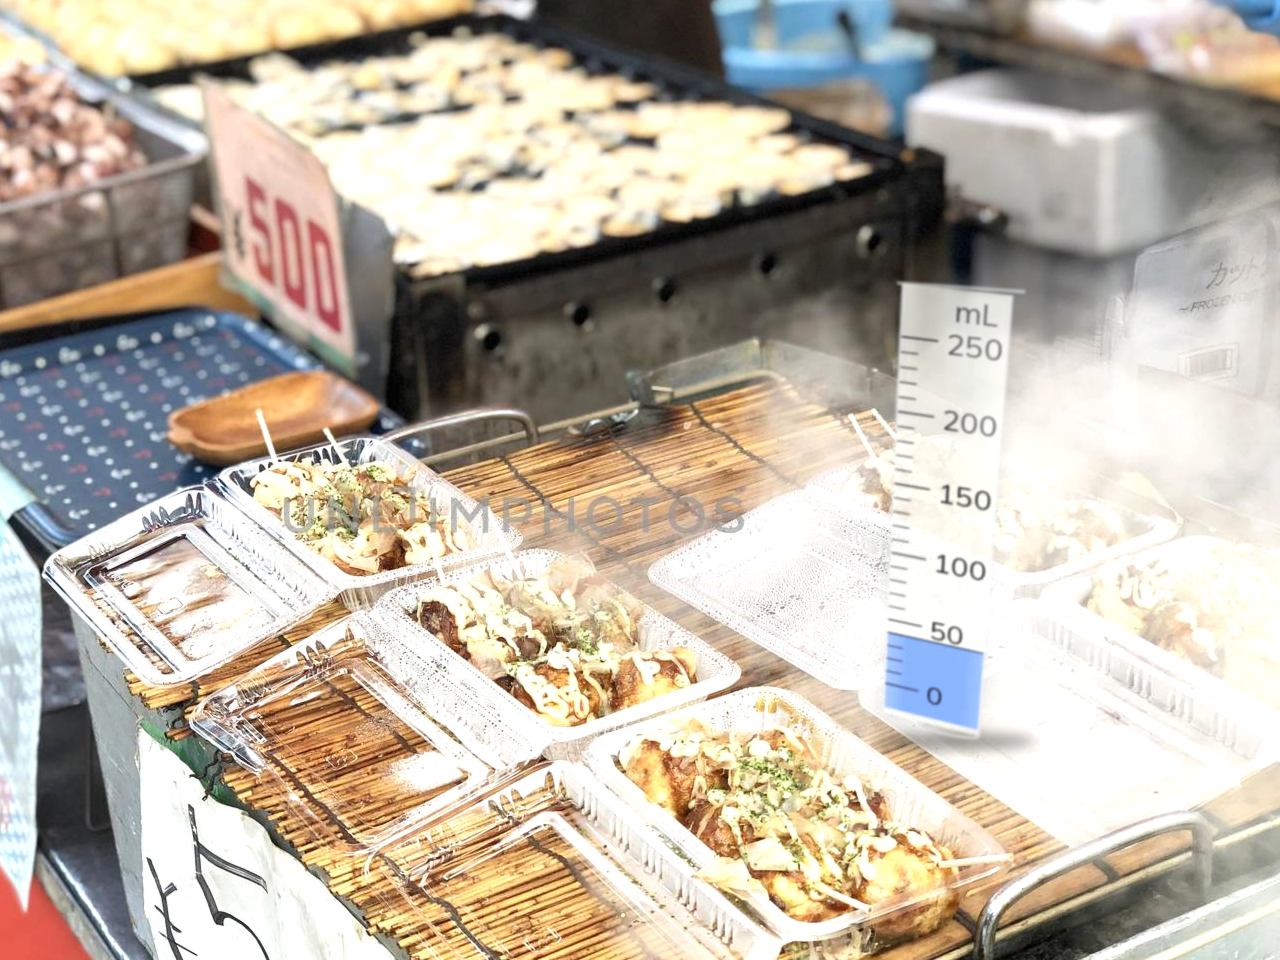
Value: value=40 unit=mL
